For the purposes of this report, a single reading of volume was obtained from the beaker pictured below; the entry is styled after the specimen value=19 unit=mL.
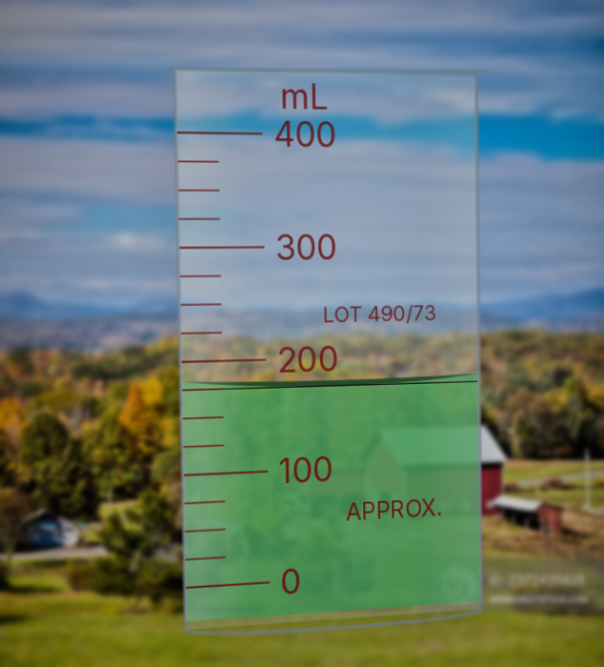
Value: value=175 unit=mL
